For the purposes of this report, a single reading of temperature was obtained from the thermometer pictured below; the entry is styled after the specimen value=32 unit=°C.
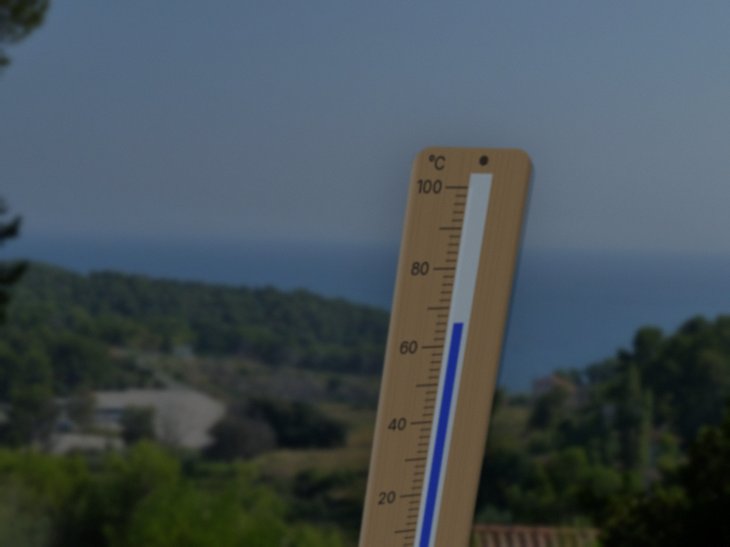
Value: value=66 unit=°C
